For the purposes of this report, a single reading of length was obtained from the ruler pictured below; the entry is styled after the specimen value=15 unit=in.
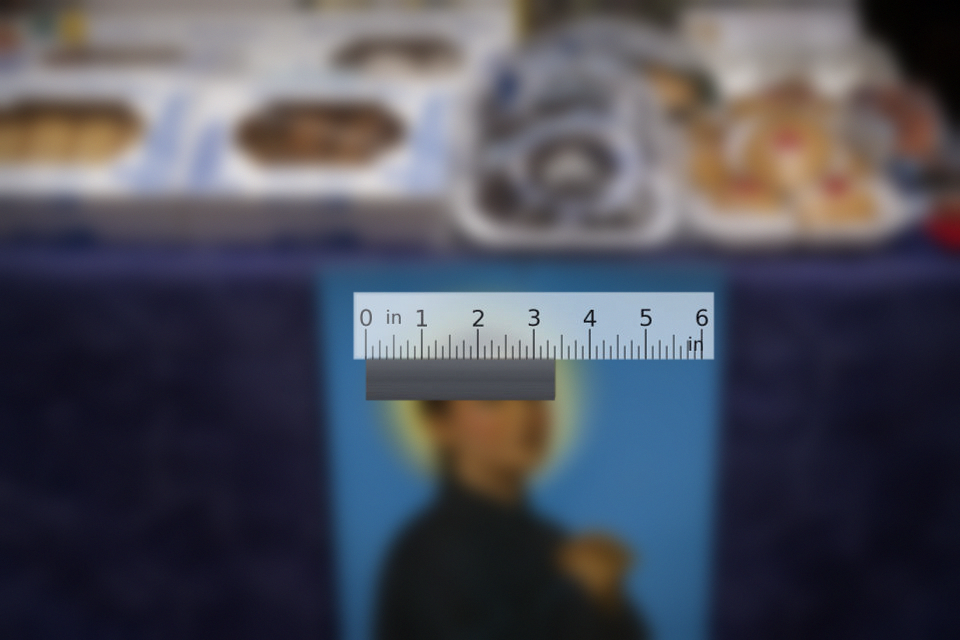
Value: value=3.375 unit=in
